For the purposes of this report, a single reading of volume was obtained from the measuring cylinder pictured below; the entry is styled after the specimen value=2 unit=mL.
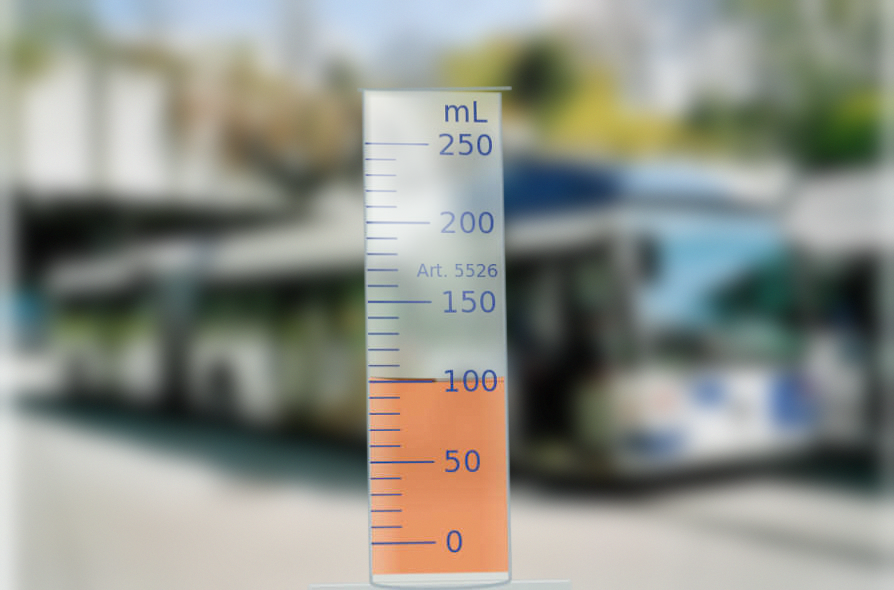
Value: value=100 unit=mL
